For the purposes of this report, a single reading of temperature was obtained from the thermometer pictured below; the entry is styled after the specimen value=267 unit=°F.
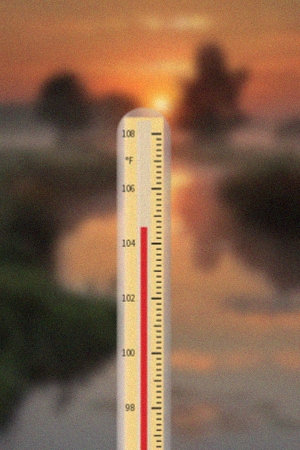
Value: value=104.6 unit=°F
